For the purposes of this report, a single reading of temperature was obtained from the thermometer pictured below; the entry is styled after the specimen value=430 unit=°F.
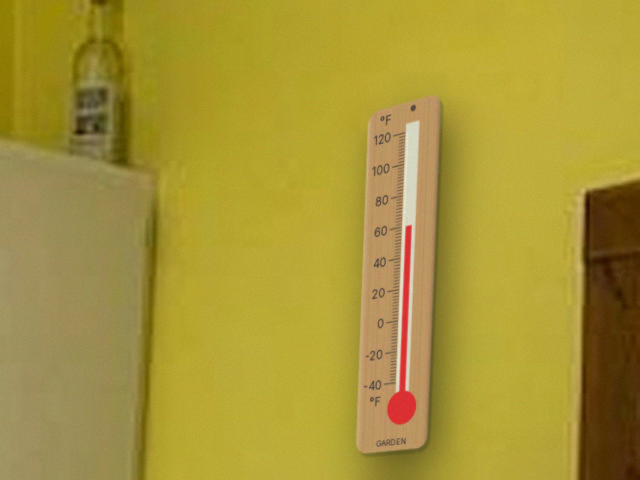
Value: value=60 unit=°F
